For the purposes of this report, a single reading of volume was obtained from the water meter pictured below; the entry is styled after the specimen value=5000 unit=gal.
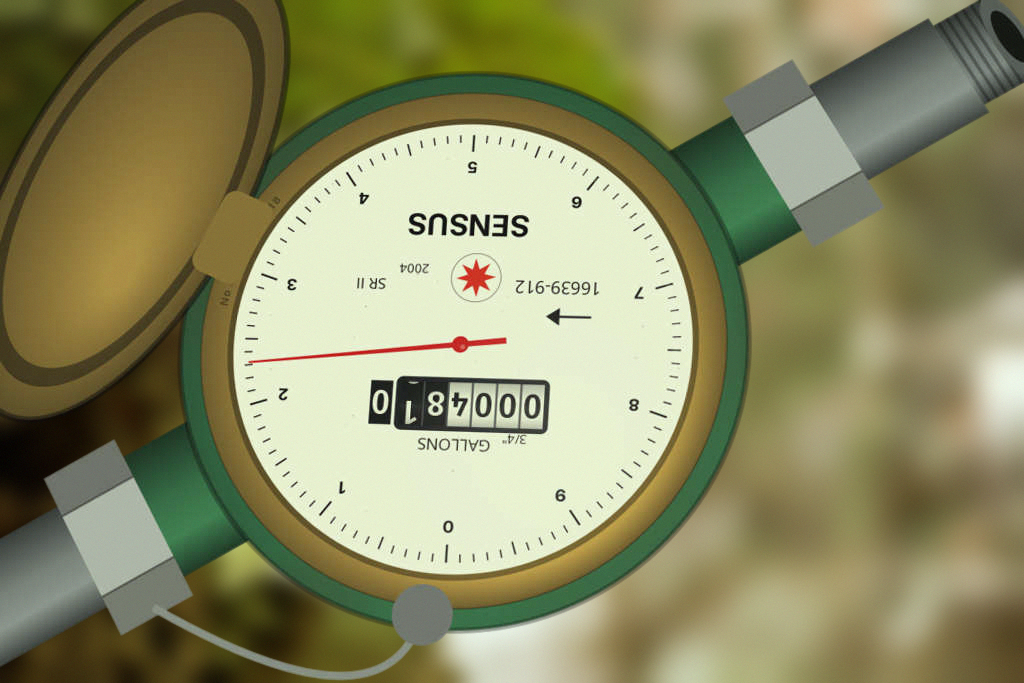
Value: value=4812.3 unit=gal
